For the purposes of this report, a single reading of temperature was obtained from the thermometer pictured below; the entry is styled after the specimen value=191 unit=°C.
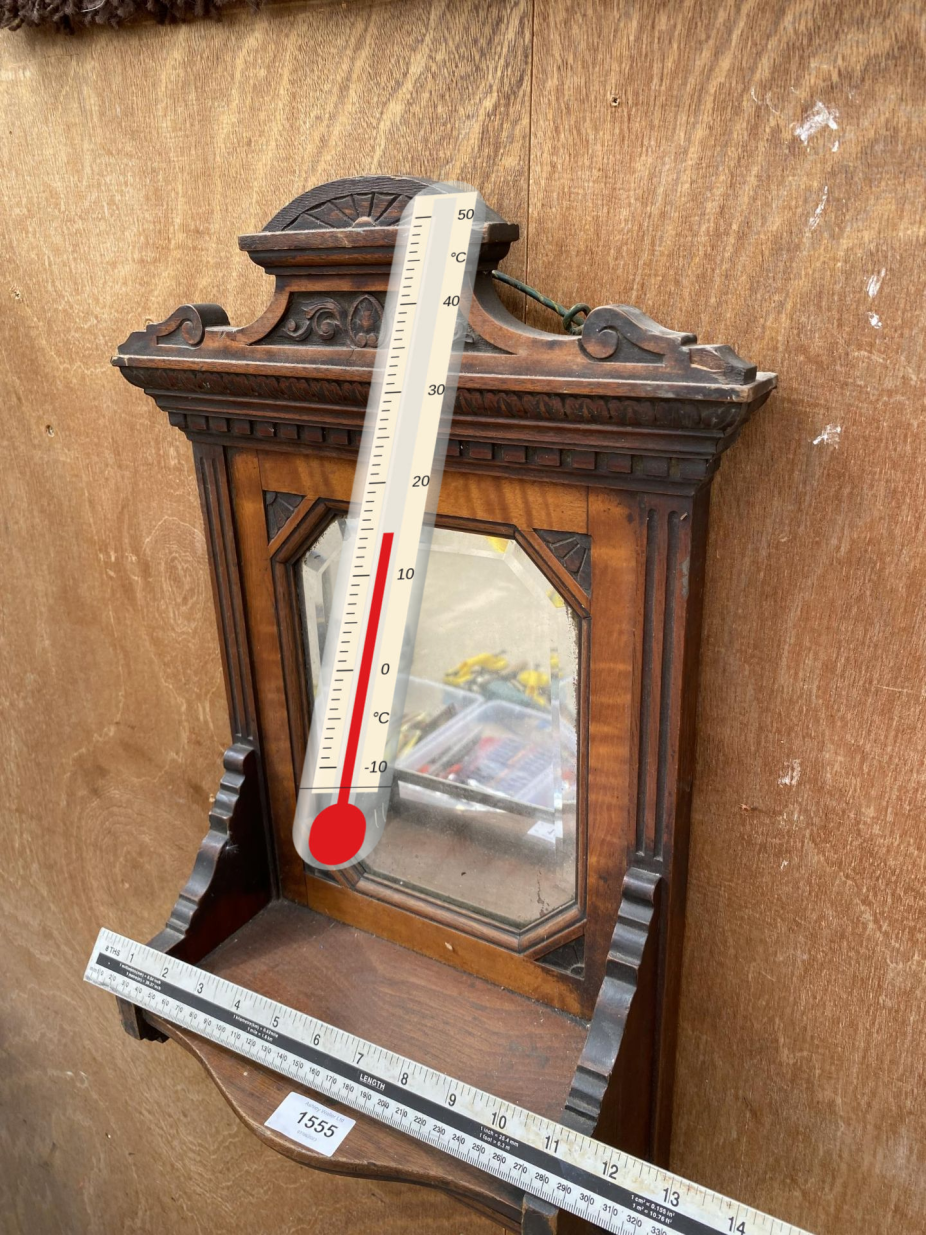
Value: value=14.5 unit=°C
